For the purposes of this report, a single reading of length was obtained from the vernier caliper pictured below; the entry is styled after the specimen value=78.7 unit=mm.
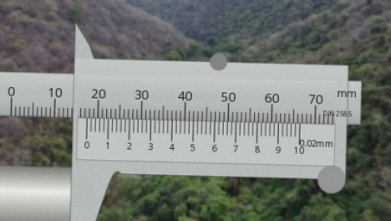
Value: value=17.5 unit=mm
